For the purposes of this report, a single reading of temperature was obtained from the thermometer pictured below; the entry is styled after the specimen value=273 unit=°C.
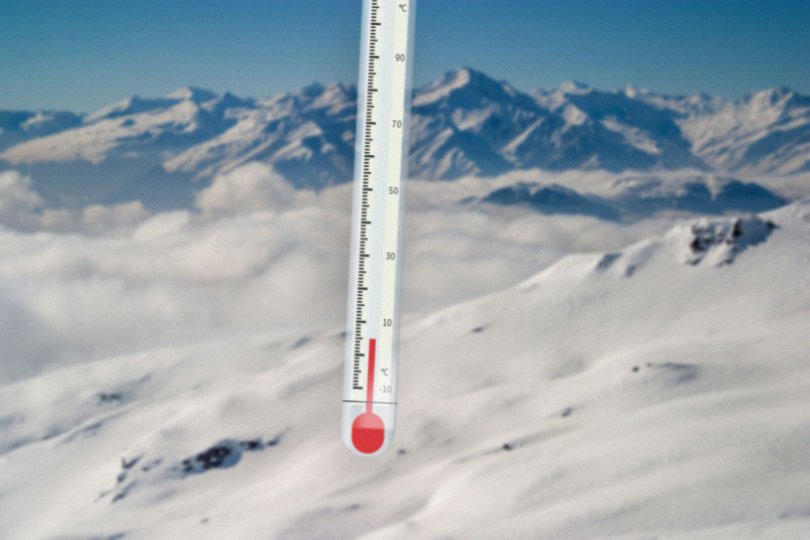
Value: value=5 unit=°C
